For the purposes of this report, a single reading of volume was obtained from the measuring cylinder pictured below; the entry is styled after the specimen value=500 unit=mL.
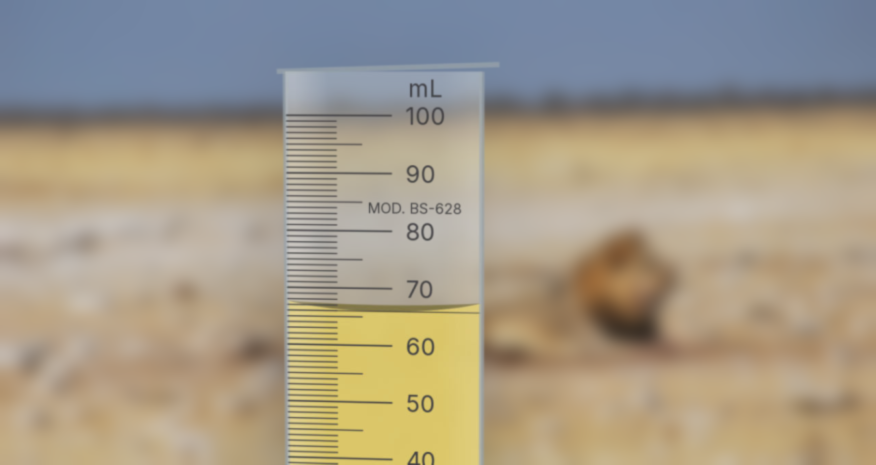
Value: value=66 unit=mL
